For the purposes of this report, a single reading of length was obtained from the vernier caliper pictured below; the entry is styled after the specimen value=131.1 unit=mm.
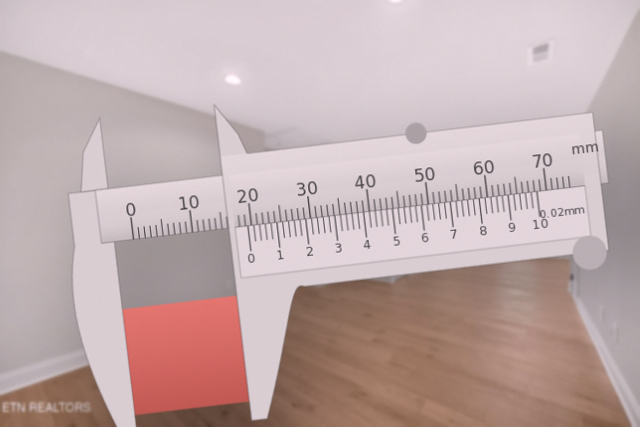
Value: value=19.4 unit=mm
